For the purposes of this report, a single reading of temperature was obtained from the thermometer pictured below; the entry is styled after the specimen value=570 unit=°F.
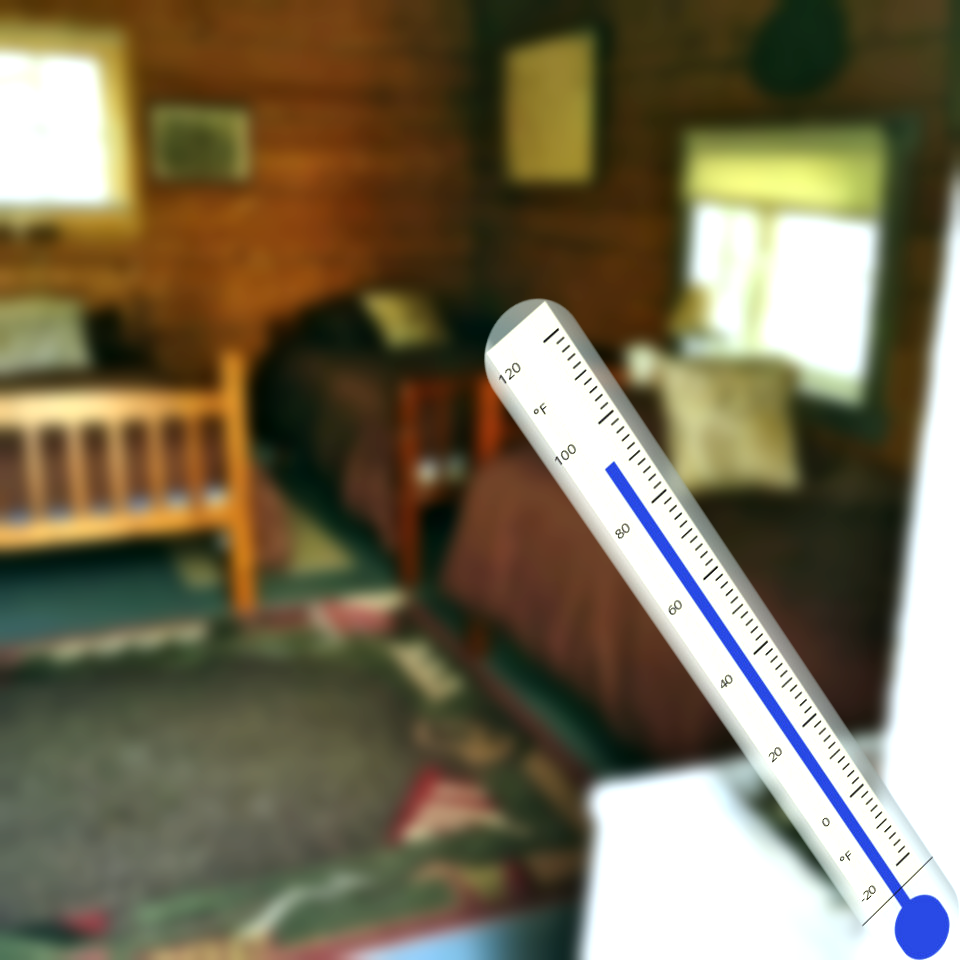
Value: value=92 unit=°F
